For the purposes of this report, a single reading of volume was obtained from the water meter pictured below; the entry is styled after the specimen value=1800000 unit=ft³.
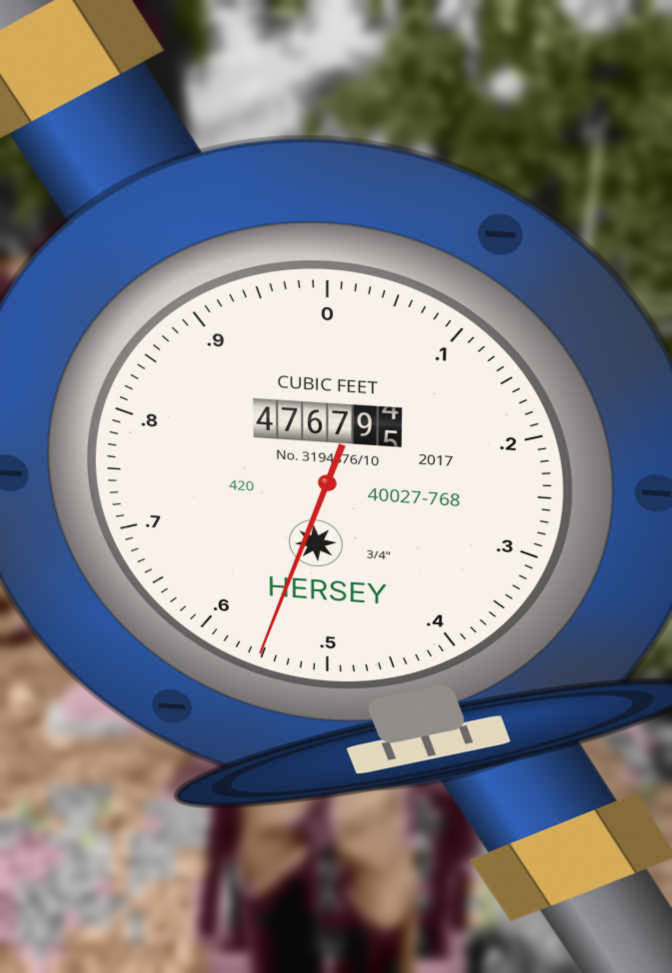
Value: value=476794.55 unit=ft³
